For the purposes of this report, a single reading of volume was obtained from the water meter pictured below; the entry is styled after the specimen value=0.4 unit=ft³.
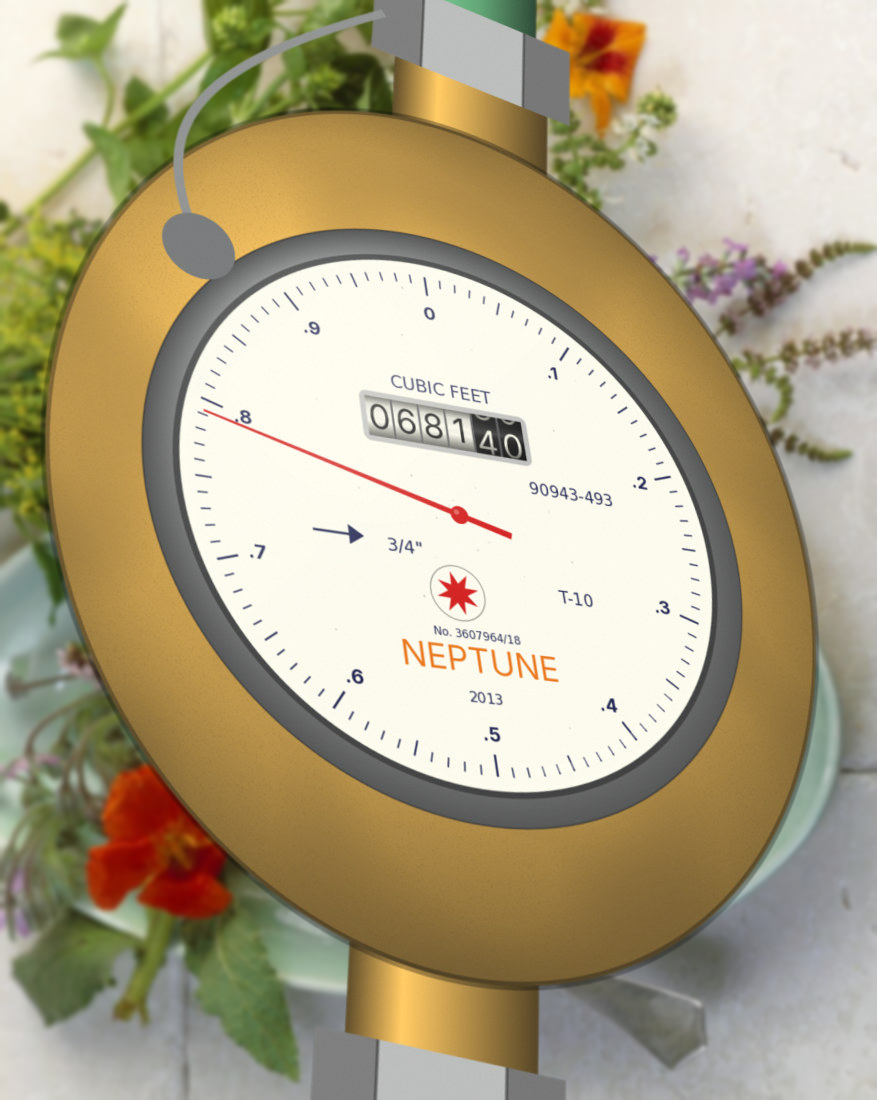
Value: value=68139.79 unit=ft³
